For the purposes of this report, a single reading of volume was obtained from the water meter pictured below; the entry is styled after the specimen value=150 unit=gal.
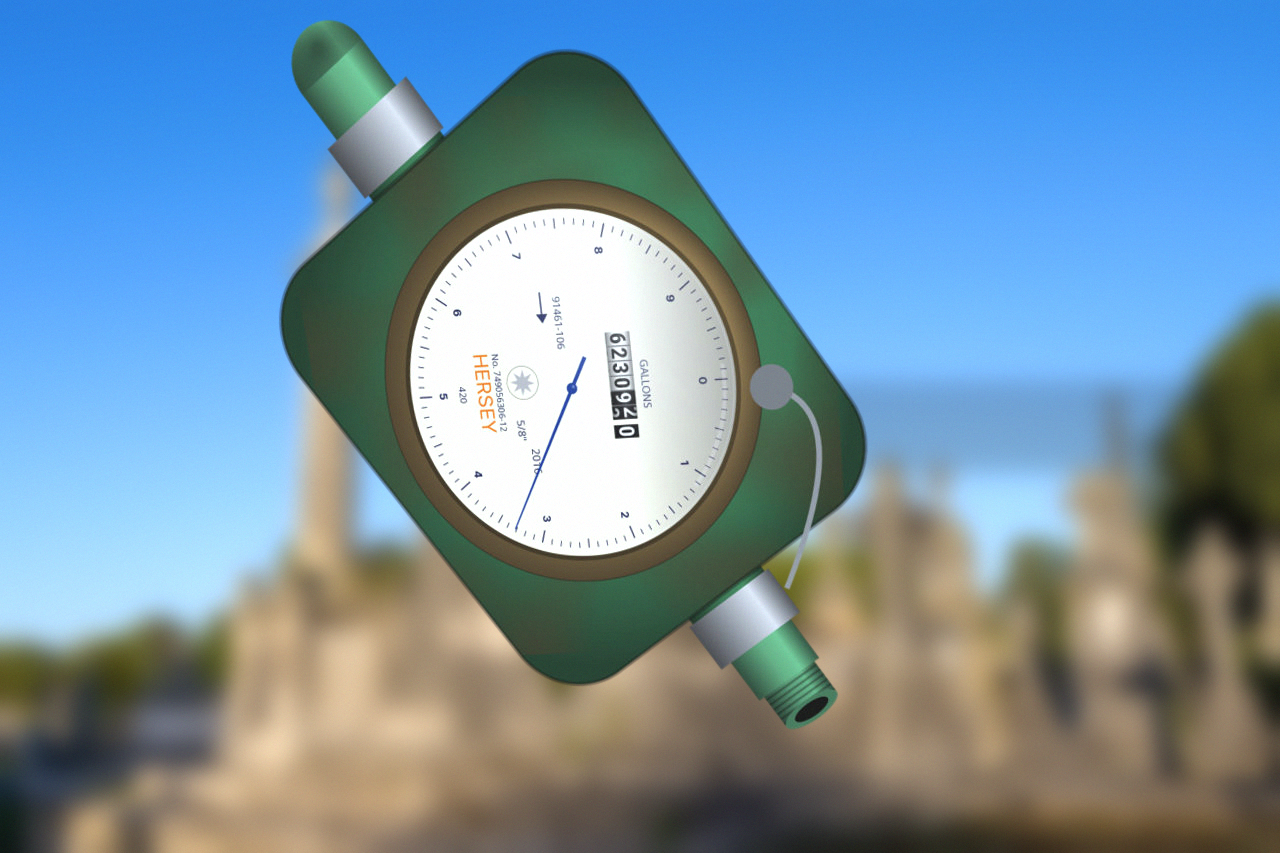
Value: value=6230923.3 unit=gal
